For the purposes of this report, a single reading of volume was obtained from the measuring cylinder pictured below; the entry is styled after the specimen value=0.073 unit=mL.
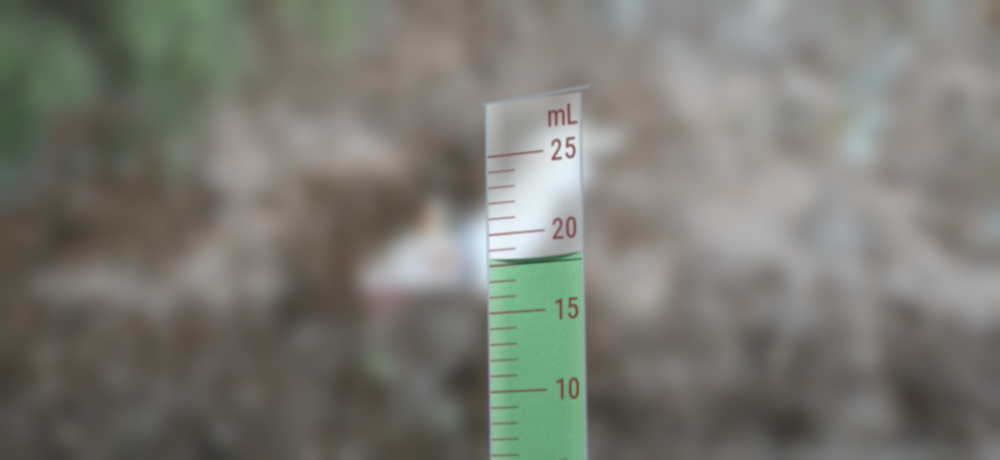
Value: value=18 unit=mL
